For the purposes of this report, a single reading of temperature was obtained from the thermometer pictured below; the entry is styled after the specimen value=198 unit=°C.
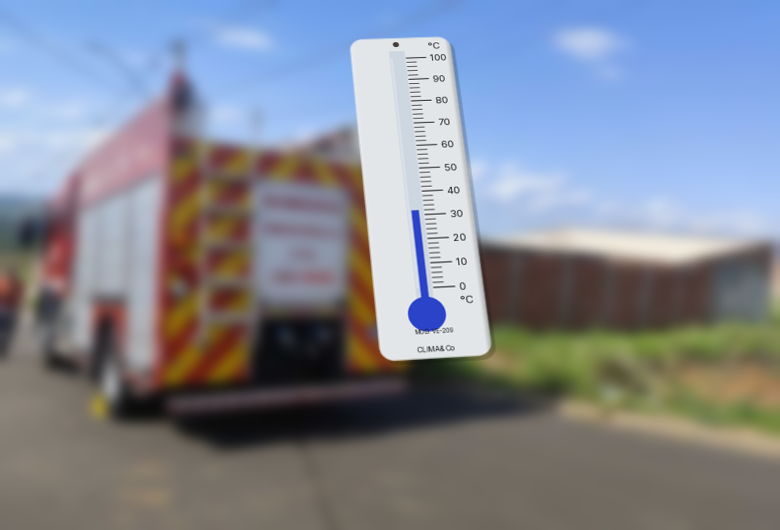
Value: value=32 unit=°C
